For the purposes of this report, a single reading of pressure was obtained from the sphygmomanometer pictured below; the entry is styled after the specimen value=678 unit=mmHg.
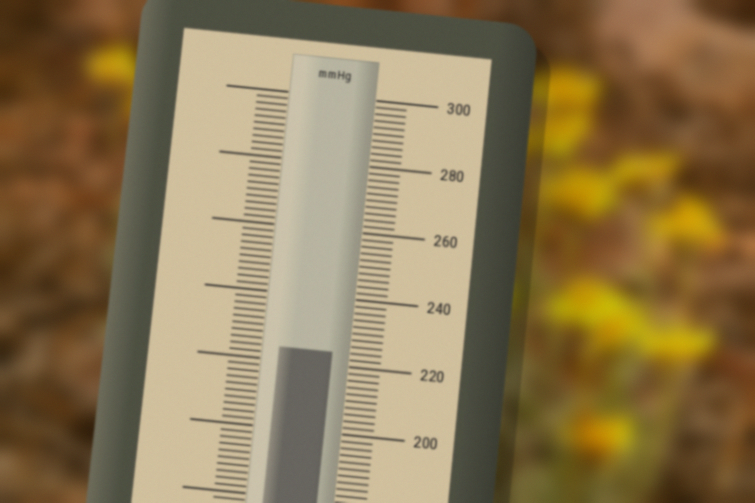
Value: value=224 unit=mmHg
